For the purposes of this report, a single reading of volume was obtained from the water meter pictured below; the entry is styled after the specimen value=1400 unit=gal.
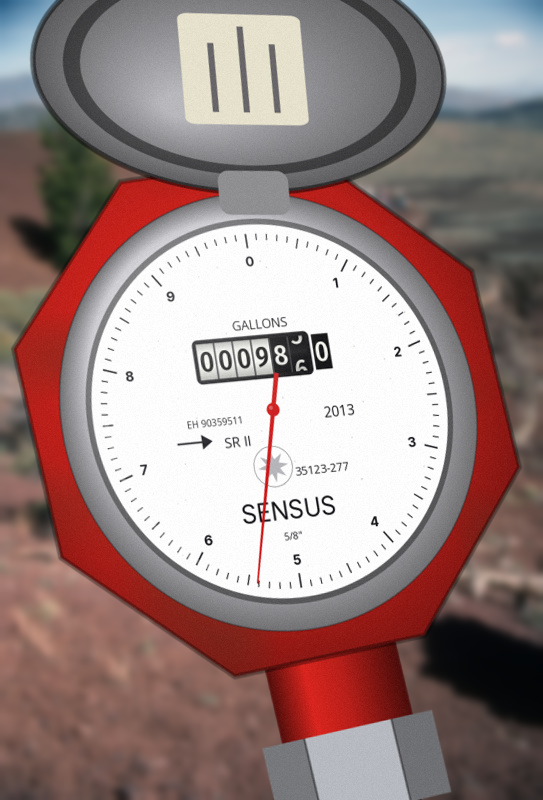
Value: value=9855.4 unit=gal
